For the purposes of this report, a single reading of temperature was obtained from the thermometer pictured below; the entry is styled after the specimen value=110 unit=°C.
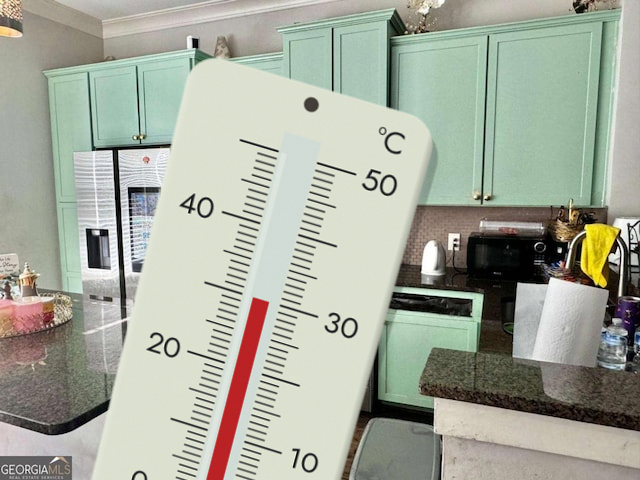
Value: value=30 unit=°C
